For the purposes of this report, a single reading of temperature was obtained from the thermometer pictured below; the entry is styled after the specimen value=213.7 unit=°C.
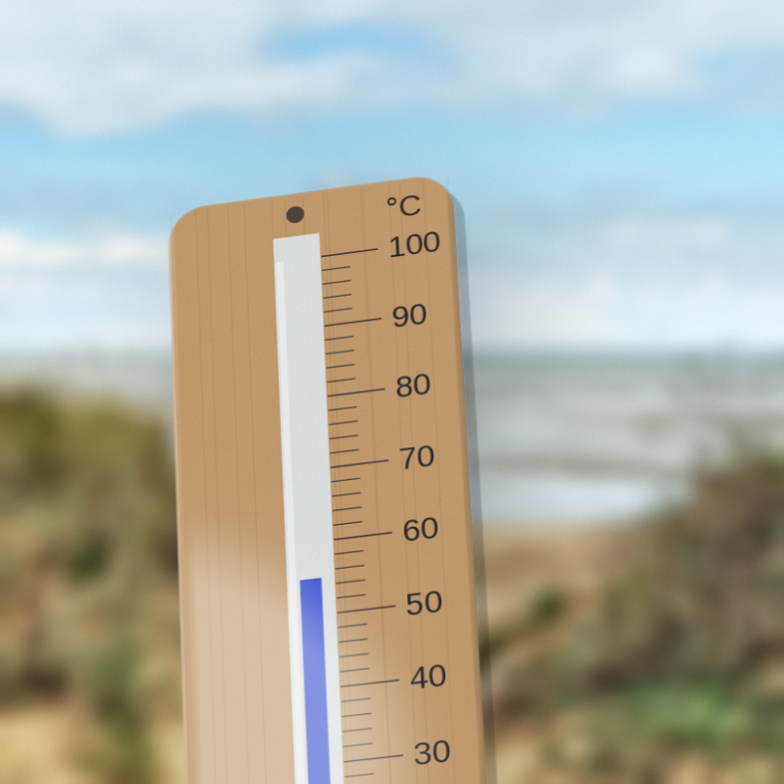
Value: value=55 unit=°C
